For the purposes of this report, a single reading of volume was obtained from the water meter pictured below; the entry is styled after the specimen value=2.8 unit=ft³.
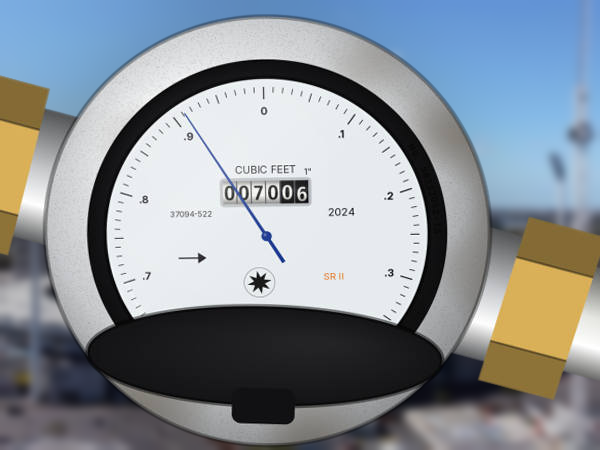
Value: value=7005.91 unit=ft³
